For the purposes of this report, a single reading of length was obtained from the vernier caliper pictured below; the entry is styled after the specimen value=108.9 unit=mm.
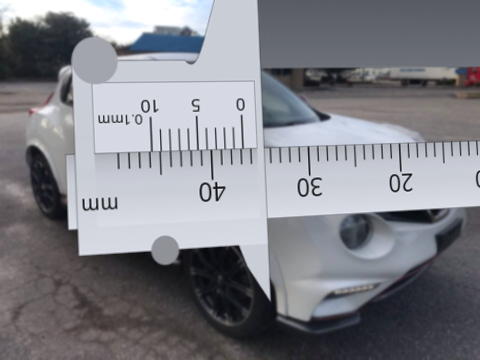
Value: value=36.8 unit=mm
